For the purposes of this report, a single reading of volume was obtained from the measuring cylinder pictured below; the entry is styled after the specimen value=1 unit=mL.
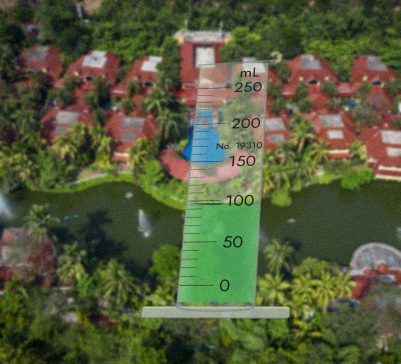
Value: value=95 unit=mL
